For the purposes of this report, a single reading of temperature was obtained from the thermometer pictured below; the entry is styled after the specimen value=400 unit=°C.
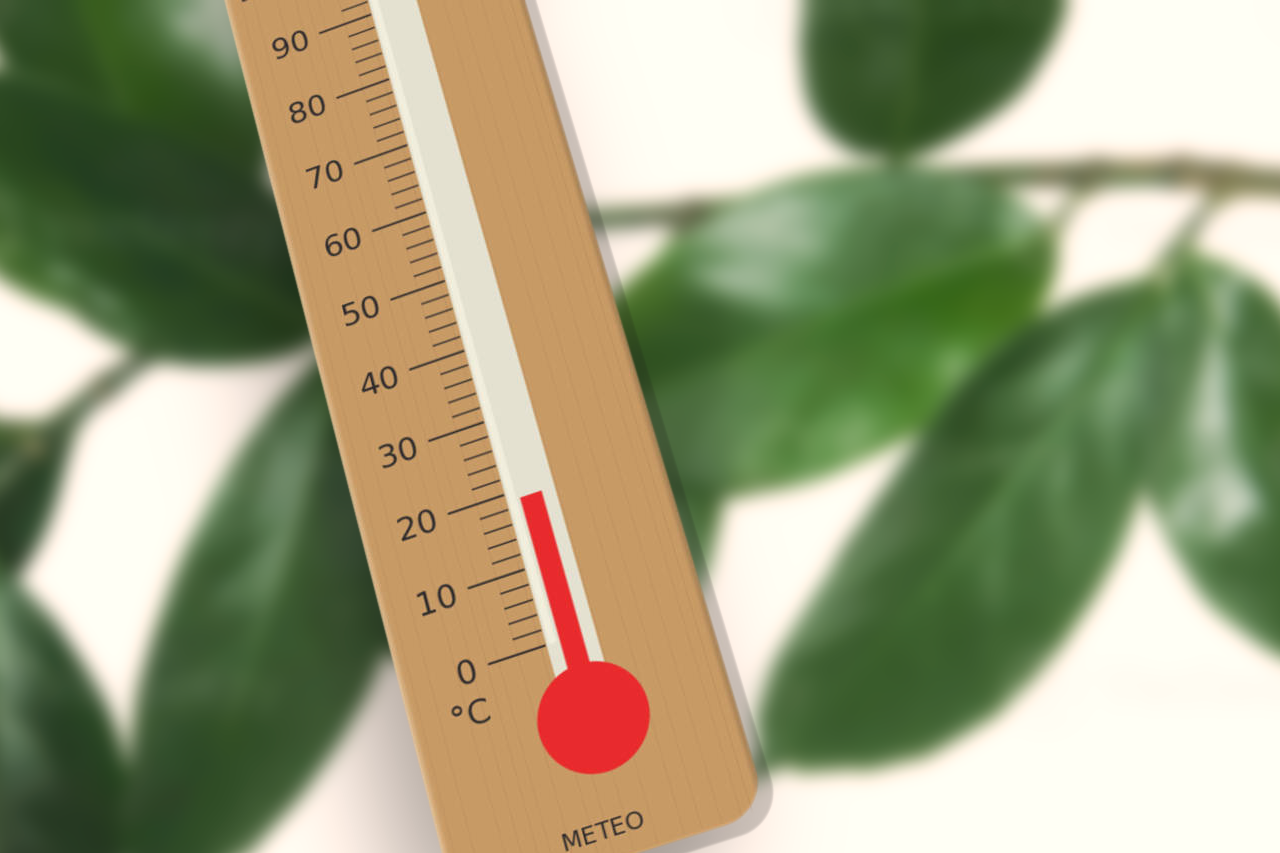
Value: value=19 unit=°C
